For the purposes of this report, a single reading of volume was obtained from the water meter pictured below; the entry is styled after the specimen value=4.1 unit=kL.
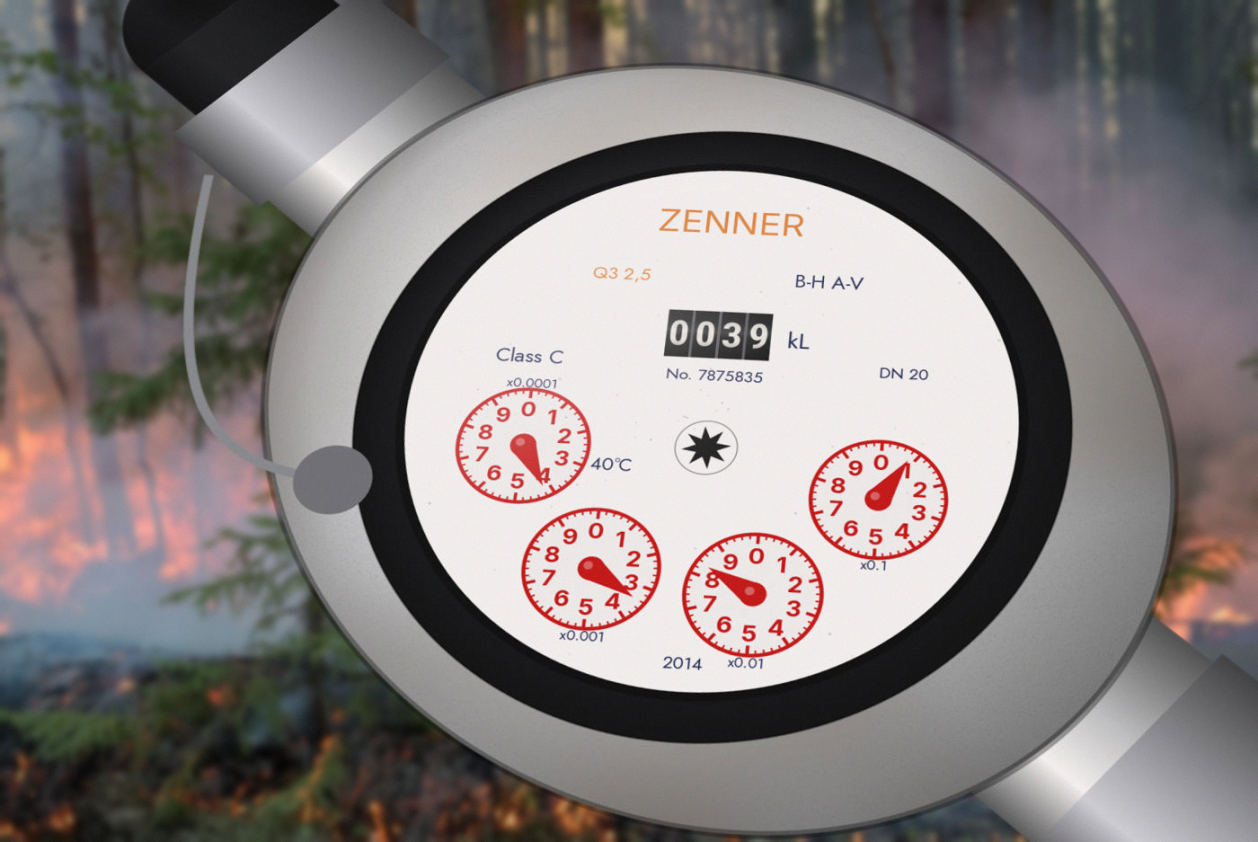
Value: value=39.0834 unit=kL
